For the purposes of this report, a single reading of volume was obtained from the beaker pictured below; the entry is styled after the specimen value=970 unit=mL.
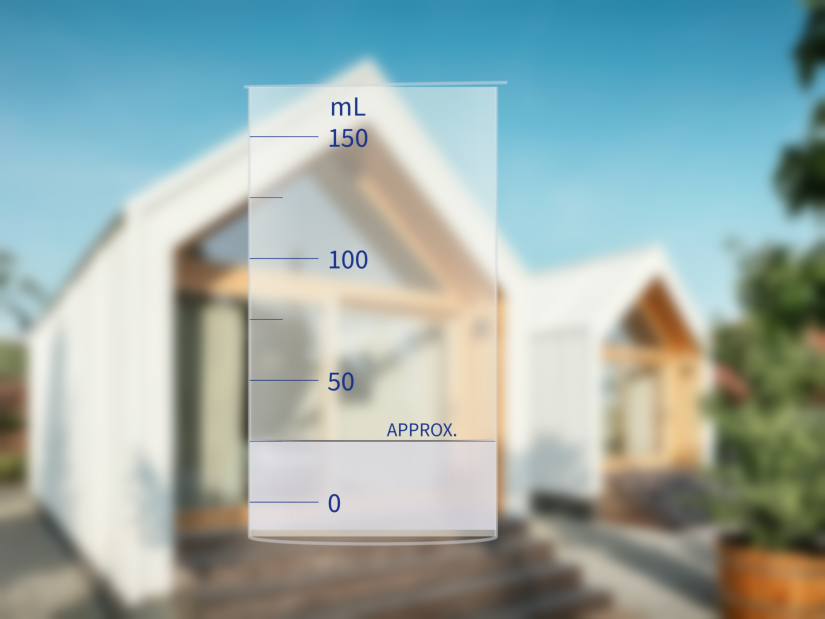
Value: value=25 unit=mL
